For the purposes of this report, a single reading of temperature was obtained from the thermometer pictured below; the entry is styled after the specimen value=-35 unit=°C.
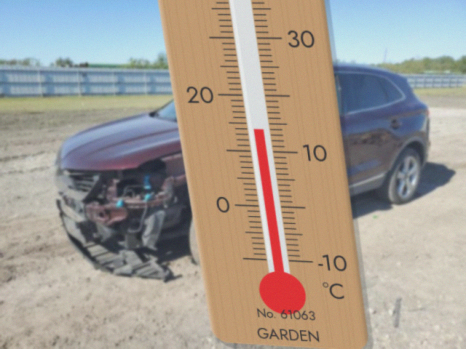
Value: value=14 unit=°C
